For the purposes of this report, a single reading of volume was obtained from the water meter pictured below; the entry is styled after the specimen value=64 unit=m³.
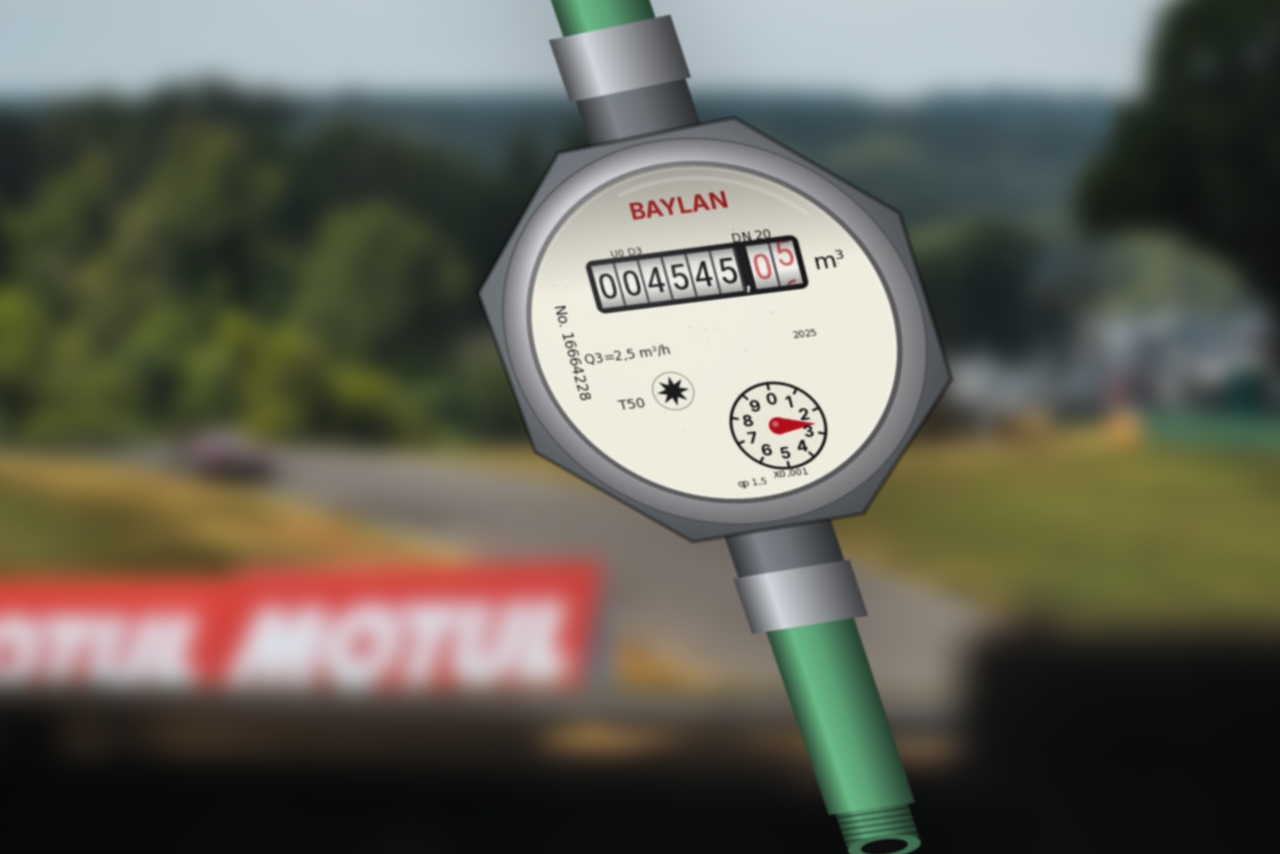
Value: value=4545.052 unit=m³
